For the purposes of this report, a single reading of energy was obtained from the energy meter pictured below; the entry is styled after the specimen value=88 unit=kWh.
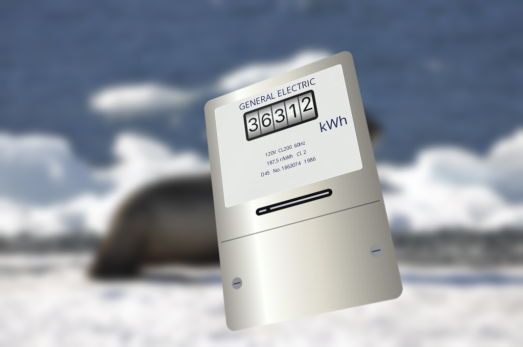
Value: value=36312 unit=kWh
